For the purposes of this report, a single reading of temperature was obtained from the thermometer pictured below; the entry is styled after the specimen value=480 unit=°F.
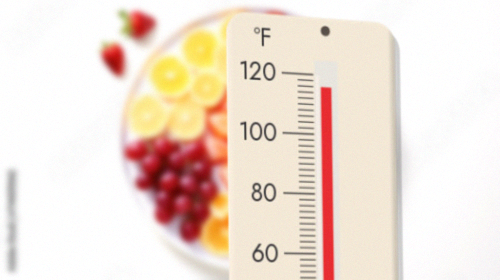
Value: value=116 unit=°F
